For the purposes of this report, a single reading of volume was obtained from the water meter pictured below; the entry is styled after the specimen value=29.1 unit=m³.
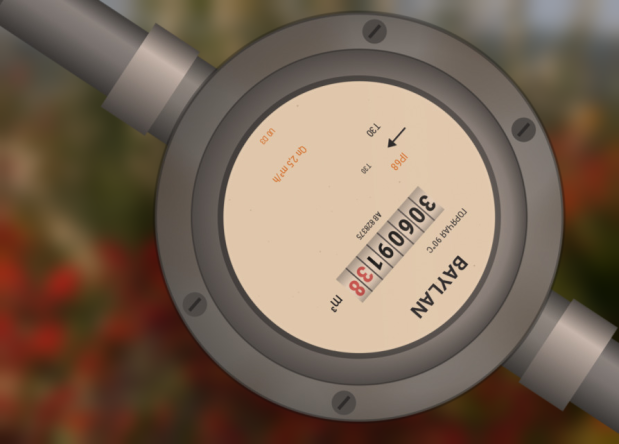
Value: value=306091.38 unit=m³
